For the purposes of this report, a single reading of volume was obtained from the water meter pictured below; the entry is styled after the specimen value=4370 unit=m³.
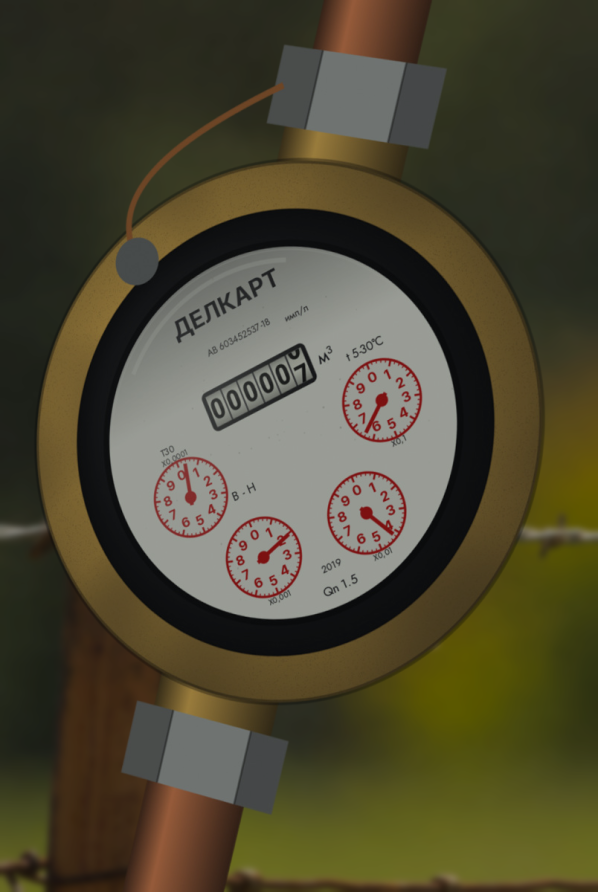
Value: value=6.6420 unit=m³
